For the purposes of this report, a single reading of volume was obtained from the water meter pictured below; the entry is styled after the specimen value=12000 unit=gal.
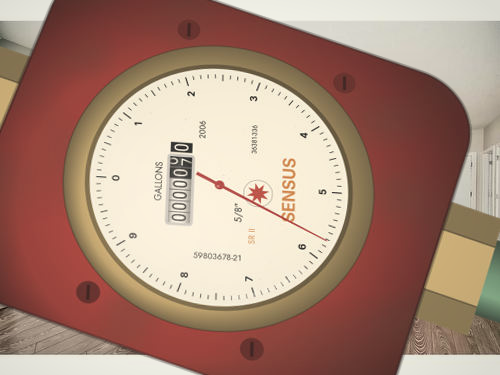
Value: value=65.7 unit=gal
